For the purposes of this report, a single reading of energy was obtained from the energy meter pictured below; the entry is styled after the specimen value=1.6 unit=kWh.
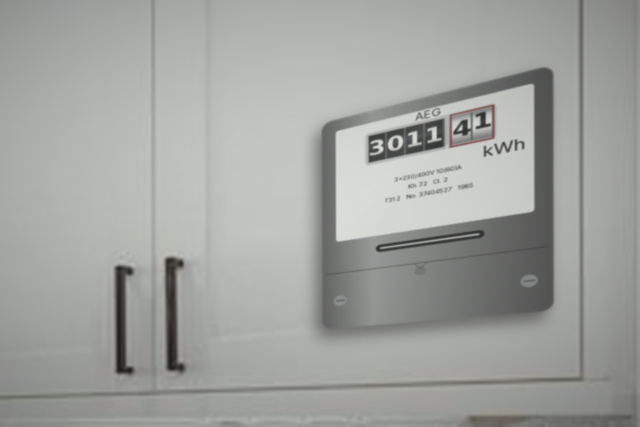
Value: value=3011.41 unit=kWh
